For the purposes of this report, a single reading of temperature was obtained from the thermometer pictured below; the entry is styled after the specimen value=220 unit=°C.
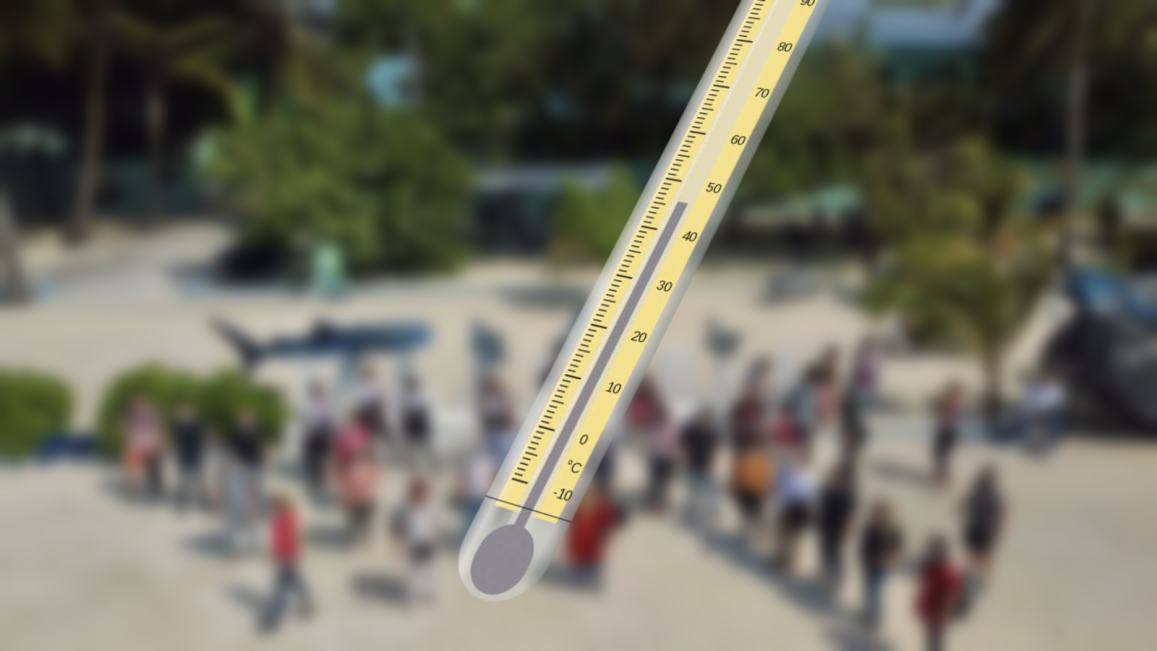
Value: value=46 unit=°C
